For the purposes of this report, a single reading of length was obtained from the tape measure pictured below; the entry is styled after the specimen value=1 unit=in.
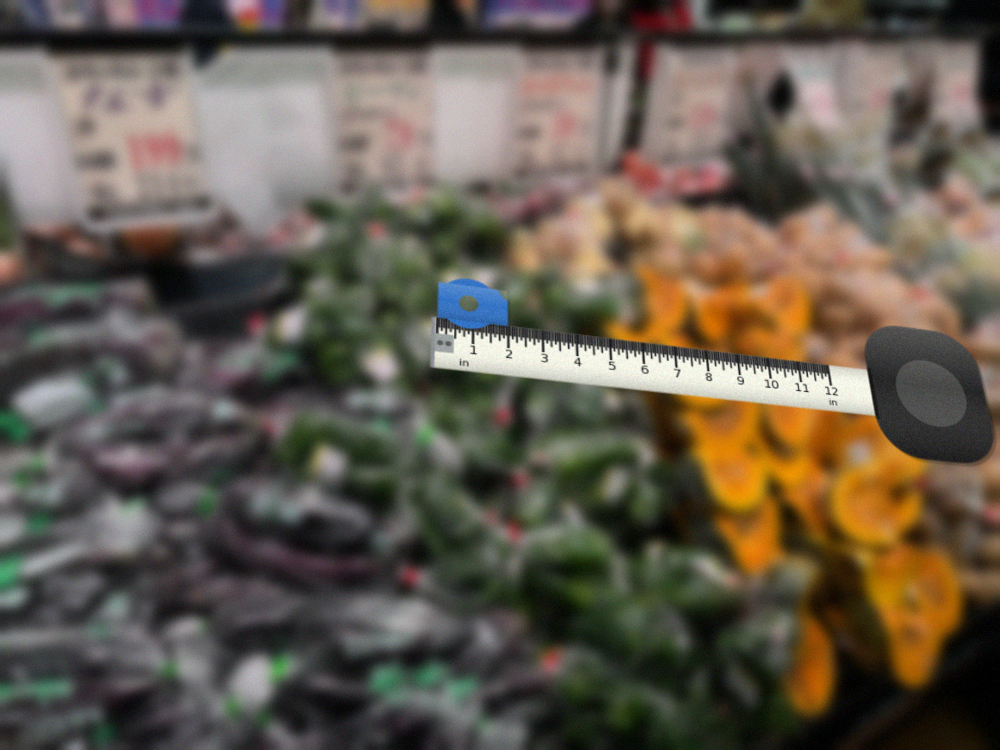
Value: value=2 unit=in
